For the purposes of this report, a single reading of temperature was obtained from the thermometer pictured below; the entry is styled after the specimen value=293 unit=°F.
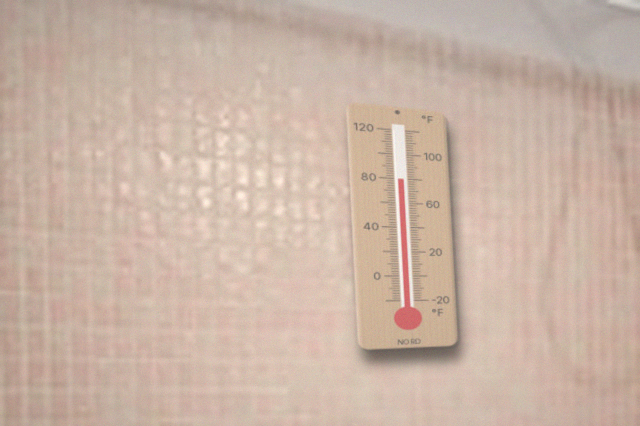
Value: value=80 unit=°F
